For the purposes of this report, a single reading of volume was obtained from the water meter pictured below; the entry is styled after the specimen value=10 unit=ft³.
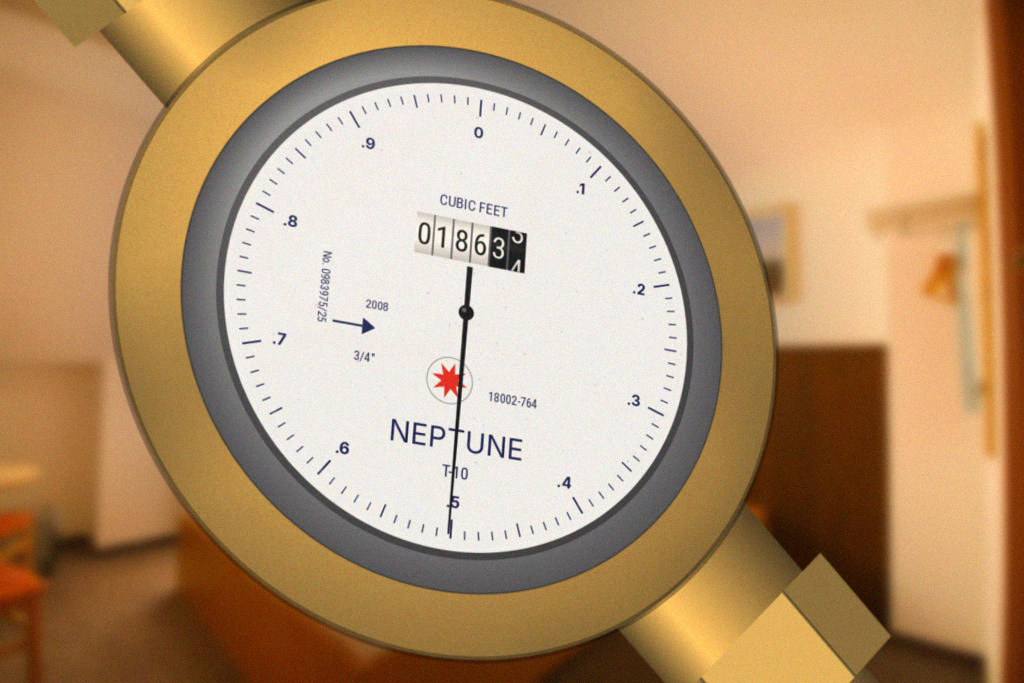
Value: value=18633.50 unit=ft³
